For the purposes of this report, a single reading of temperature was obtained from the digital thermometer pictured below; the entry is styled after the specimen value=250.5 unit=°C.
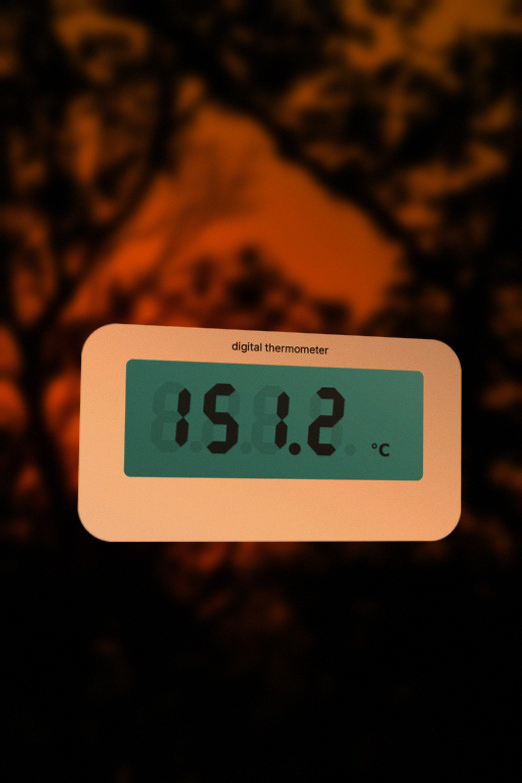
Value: value=151.2 unit=°C
